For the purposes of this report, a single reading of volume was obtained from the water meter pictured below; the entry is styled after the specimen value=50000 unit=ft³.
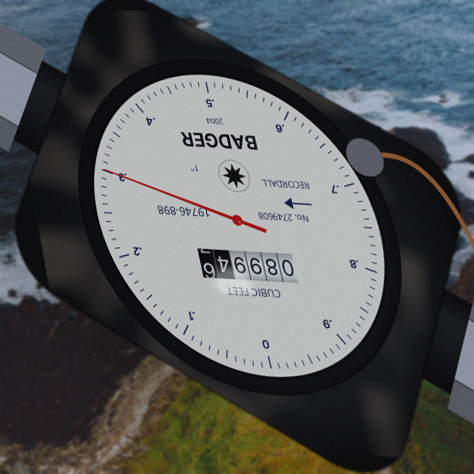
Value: value=89946.30 unit=ft³
